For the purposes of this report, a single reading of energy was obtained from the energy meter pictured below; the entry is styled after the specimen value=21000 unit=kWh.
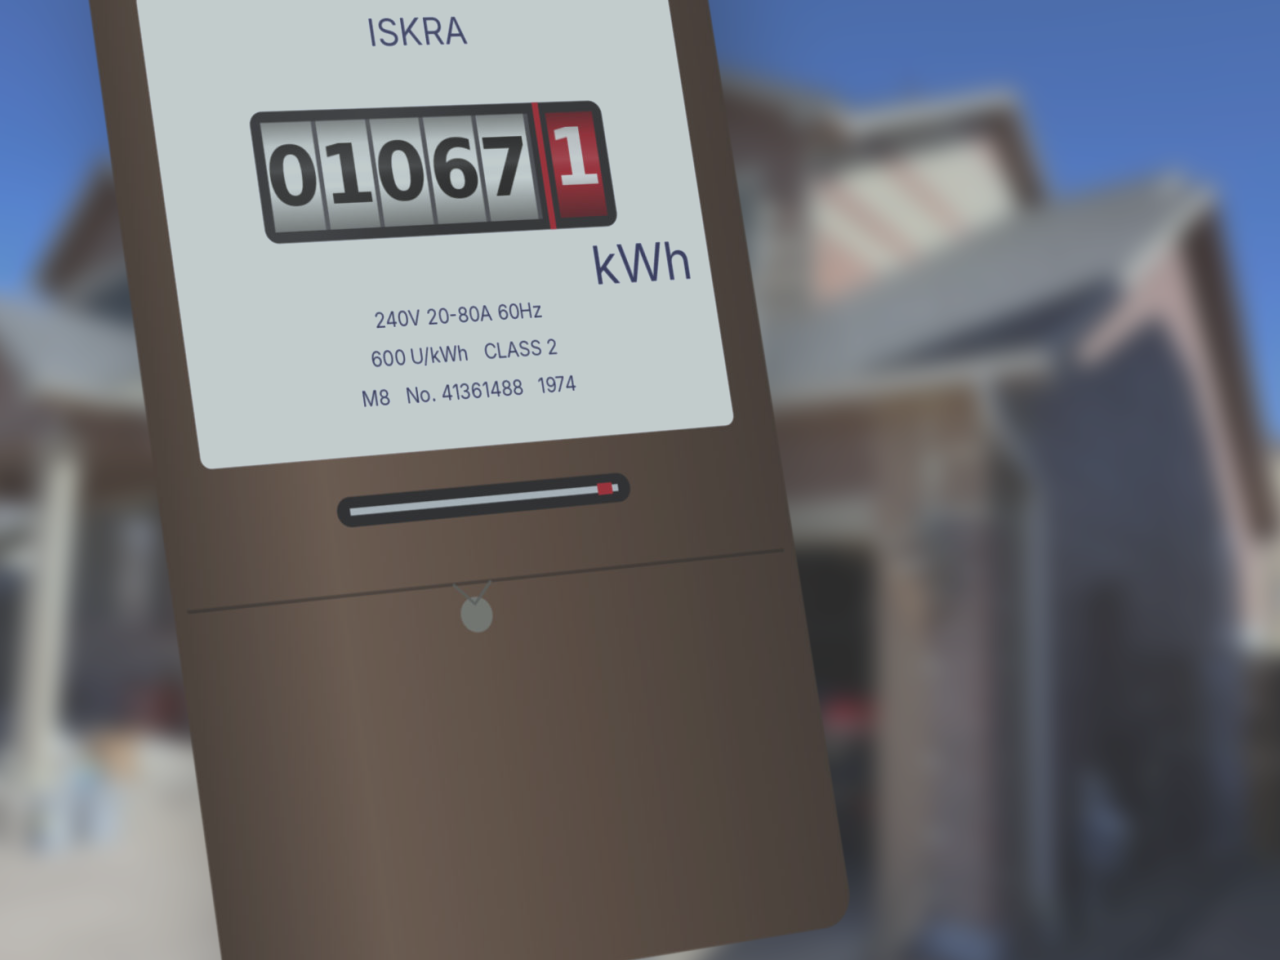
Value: value=1067.1 unit=kWh
